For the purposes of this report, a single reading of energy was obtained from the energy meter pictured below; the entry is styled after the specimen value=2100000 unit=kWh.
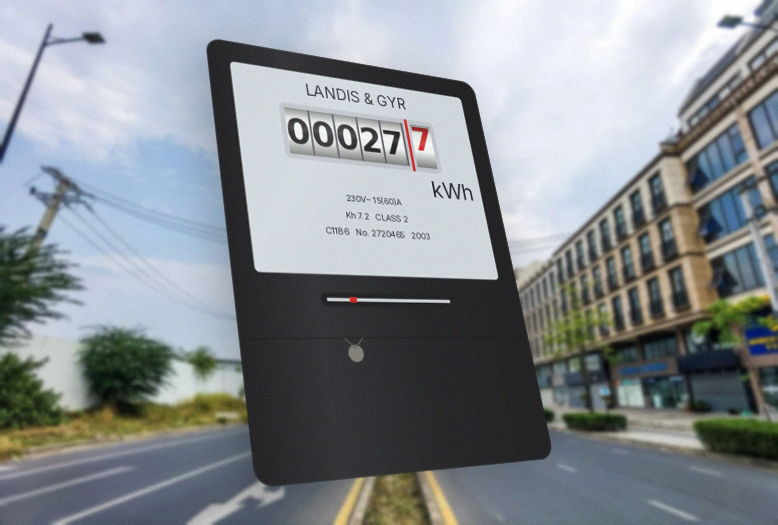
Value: value=27.7 unit=kWh
